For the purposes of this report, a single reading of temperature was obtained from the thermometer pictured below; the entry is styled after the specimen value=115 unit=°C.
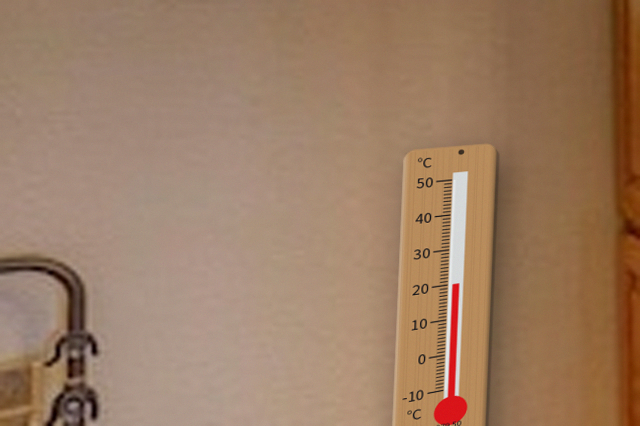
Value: value=20 unit=°C
